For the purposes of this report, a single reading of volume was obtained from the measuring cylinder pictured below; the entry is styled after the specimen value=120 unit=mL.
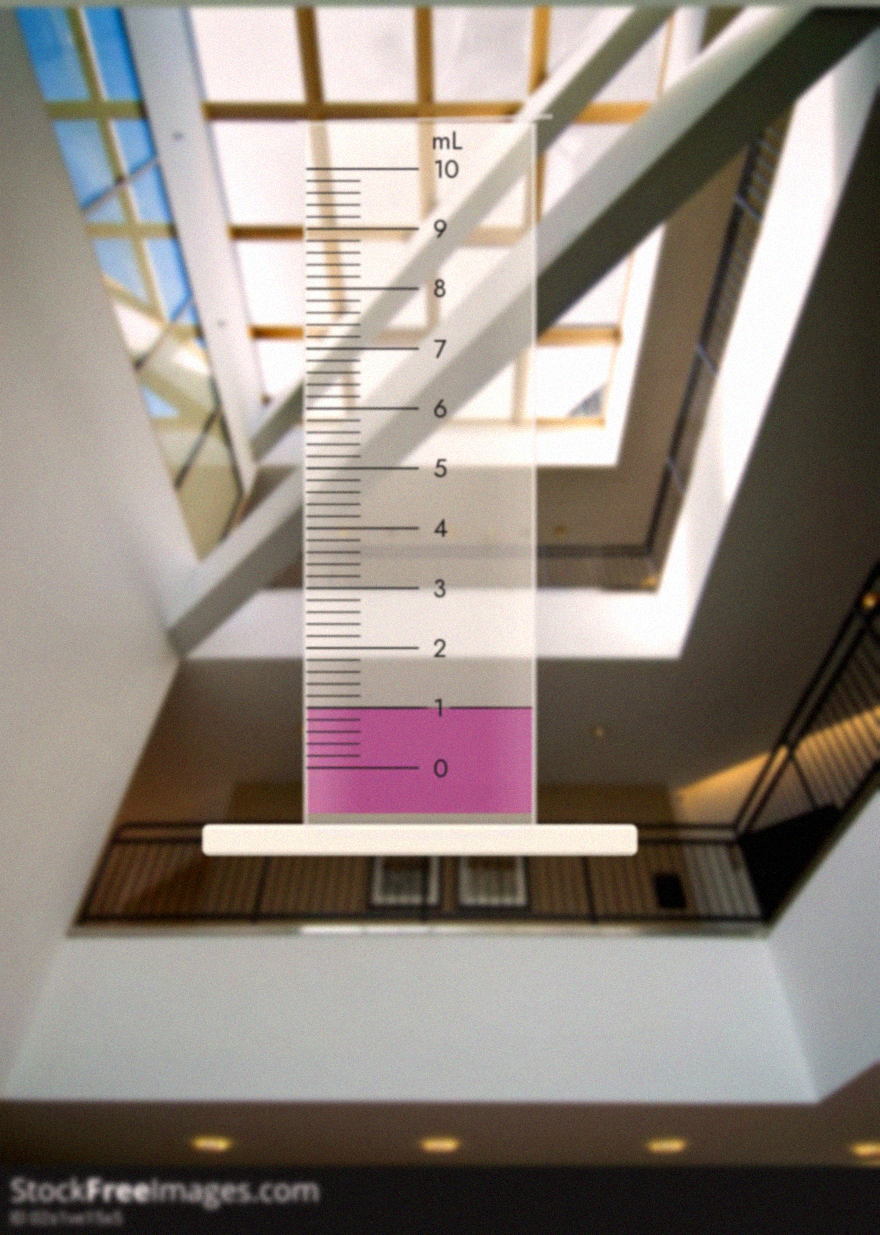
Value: value=1 unit=mL
